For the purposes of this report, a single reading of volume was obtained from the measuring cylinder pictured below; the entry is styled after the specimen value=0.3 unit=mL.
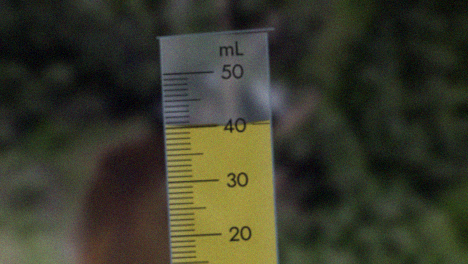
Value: value=40 unit=mL
